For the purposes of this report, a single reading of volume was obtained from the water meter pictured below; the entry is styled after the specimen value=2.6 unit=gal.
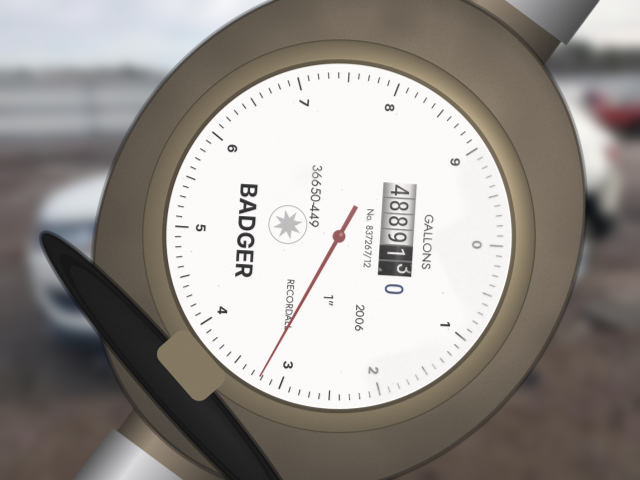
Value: value=4889133.2 unit=gal
